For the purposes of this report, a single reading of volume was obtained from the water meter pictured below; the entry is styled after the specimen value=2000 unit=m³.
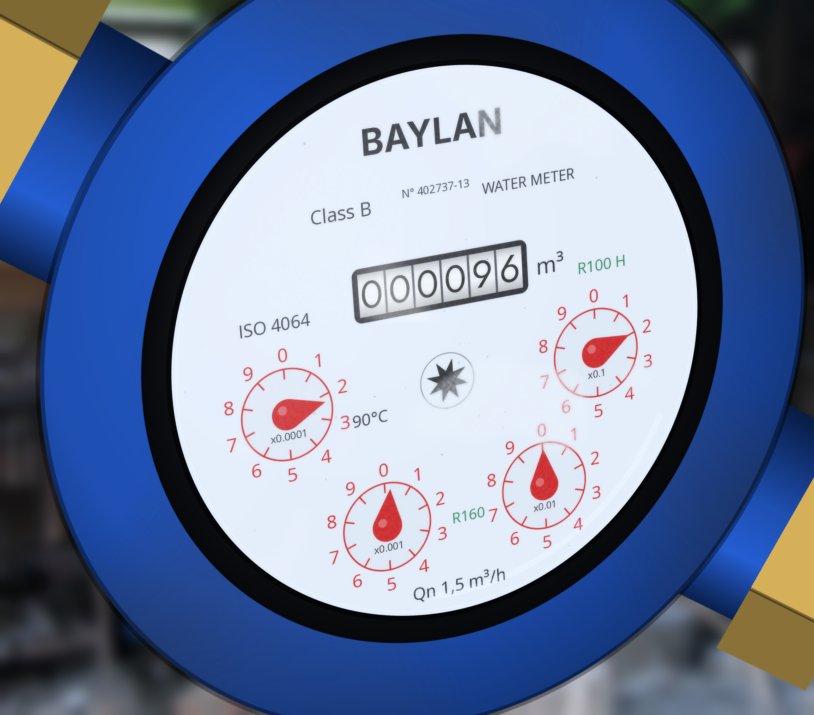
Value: value=96.2002 unit=m³
